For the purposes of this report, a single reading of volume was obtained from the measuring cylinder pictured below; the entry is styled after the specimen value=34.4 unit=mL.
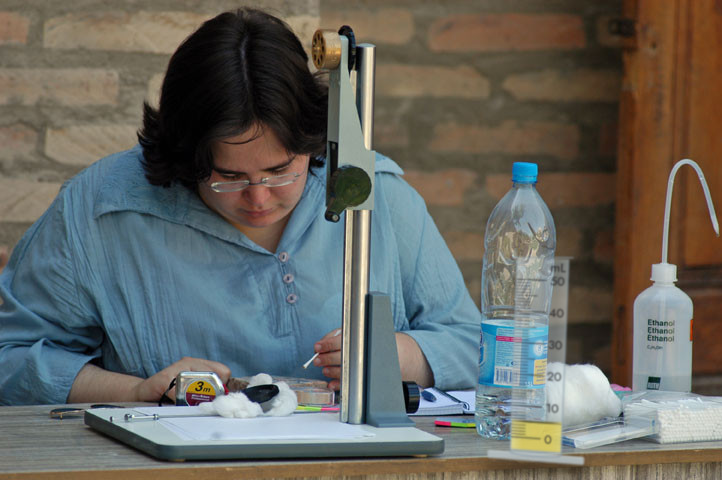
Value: value=5 unit=mL
